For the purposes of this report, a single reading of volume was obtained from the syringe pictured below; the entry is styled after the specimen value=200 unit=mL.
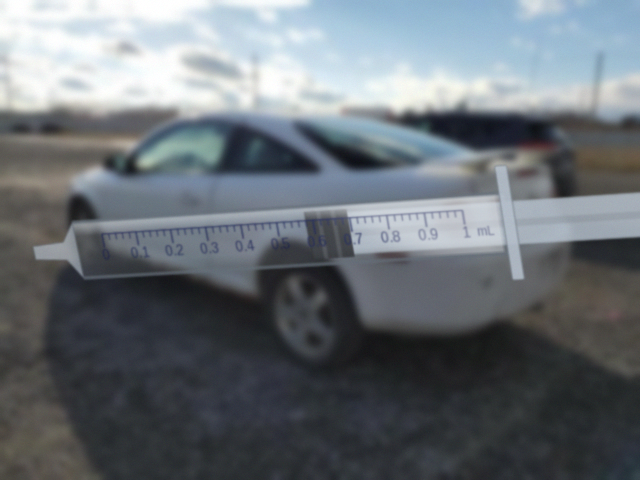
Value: value=0.58 unit=mL
